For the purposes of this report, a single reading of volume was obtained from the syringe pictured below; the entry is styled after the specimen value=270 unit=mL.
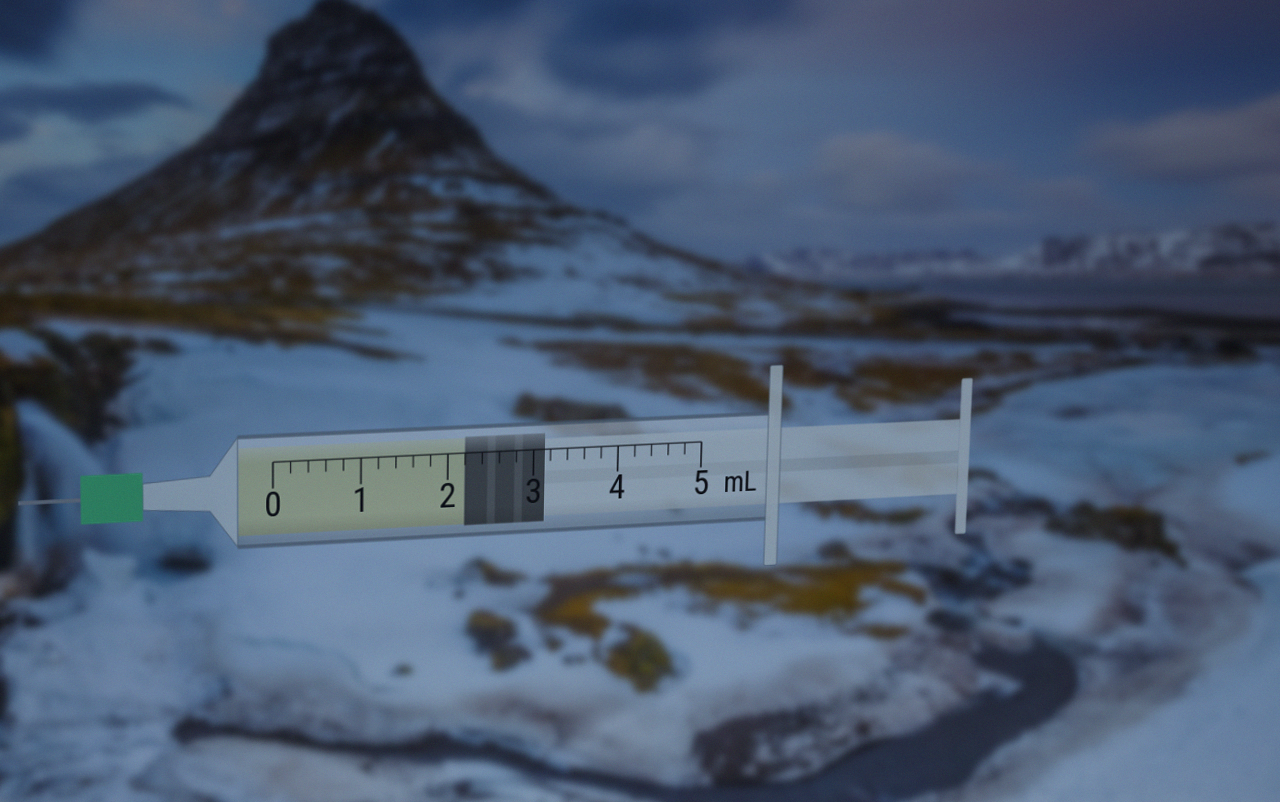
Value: value=2.2 unit=mL
